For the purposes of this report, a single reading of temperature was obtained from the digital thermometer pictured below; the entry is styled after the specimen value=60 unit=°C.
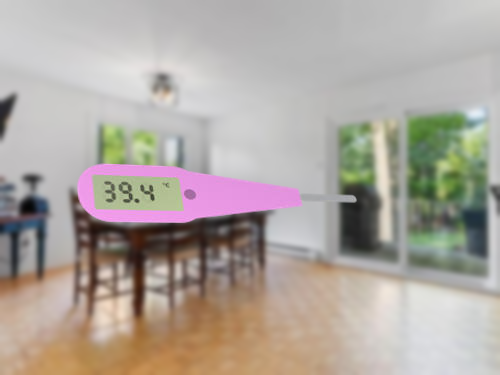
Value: value=39.4 unit=°C
